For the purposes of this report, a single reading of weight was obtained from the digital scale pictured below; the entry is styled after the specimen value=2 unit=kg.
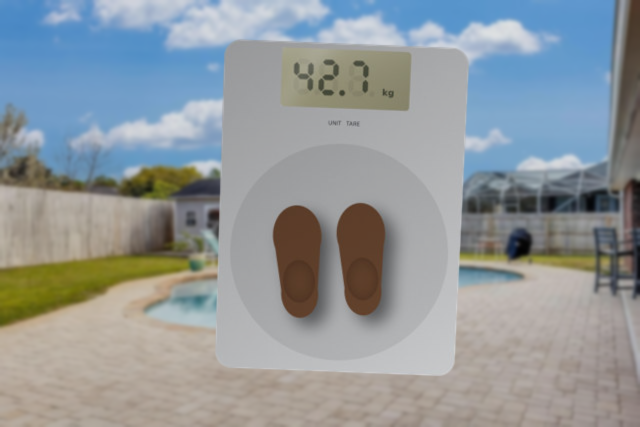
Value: value=42.7 unit=kg
